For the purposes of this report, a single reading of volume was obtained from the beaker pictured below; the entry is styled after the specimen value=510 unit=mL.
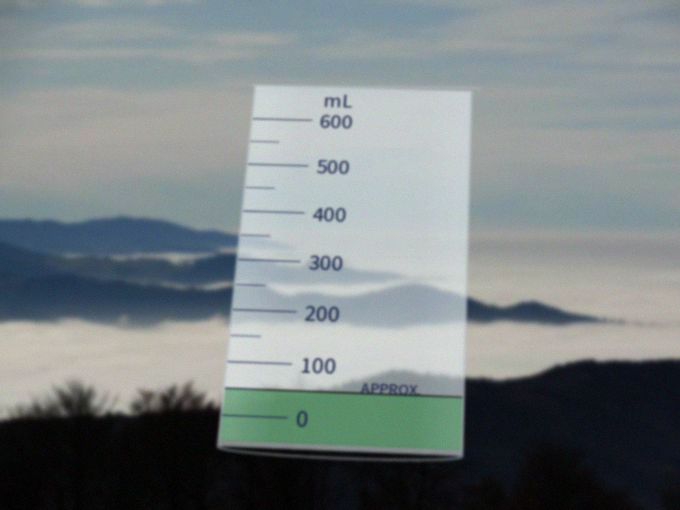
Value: value=50 unit=mL
